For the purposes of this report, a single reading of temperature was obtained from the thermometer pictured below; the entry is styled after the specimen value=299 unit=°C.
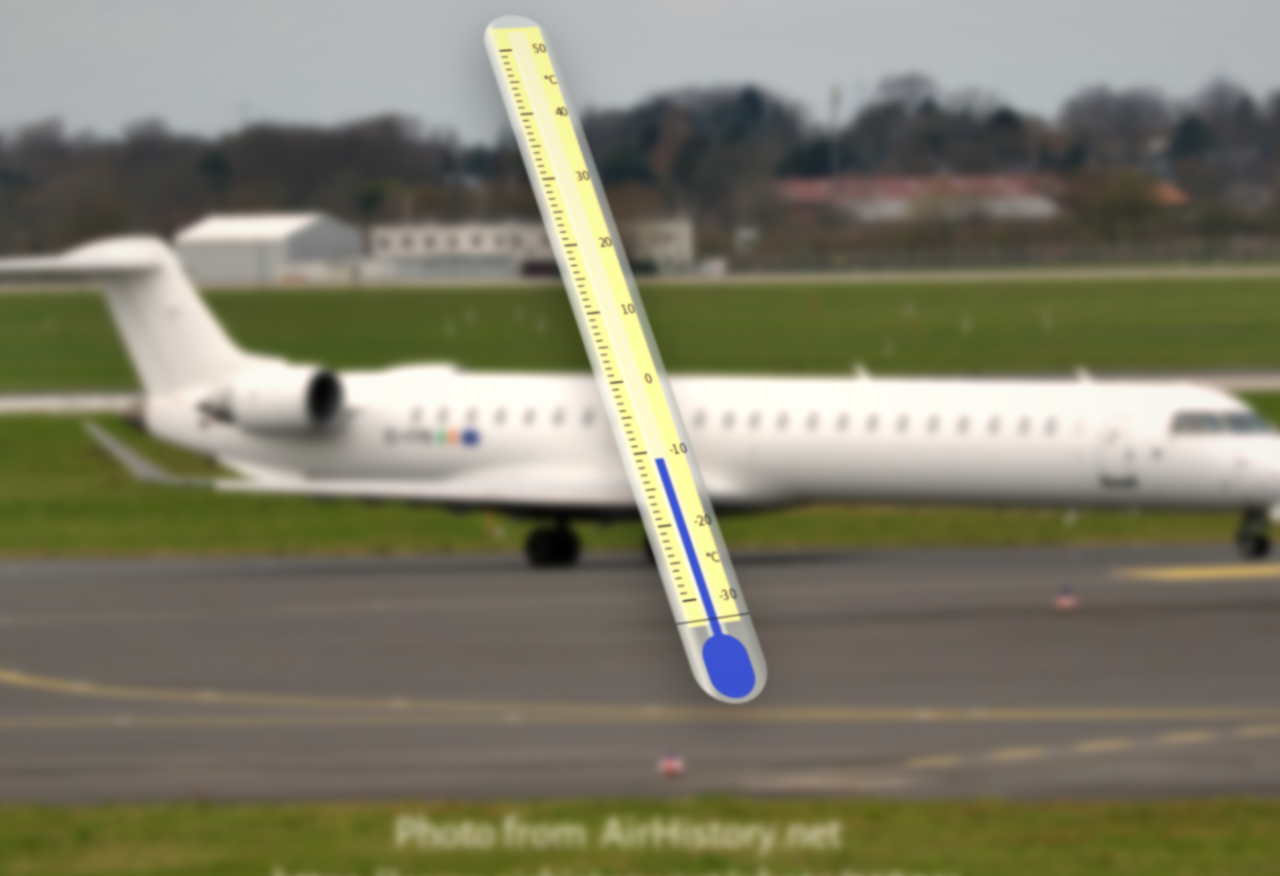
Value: value=-11 unit=°C
